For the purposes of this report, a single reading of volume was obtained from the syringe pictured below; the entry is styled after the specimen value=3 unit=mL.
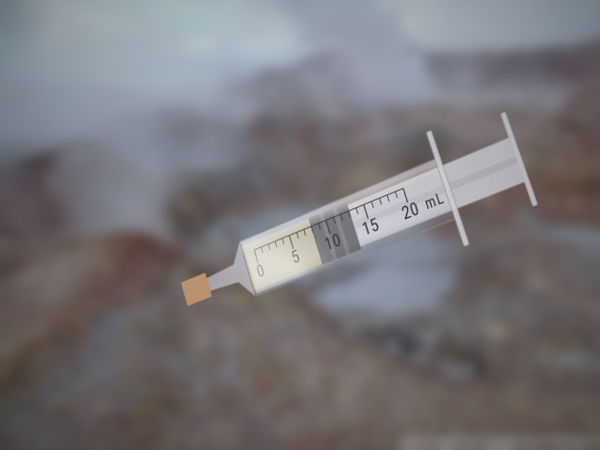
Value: value=8 unit=mL
